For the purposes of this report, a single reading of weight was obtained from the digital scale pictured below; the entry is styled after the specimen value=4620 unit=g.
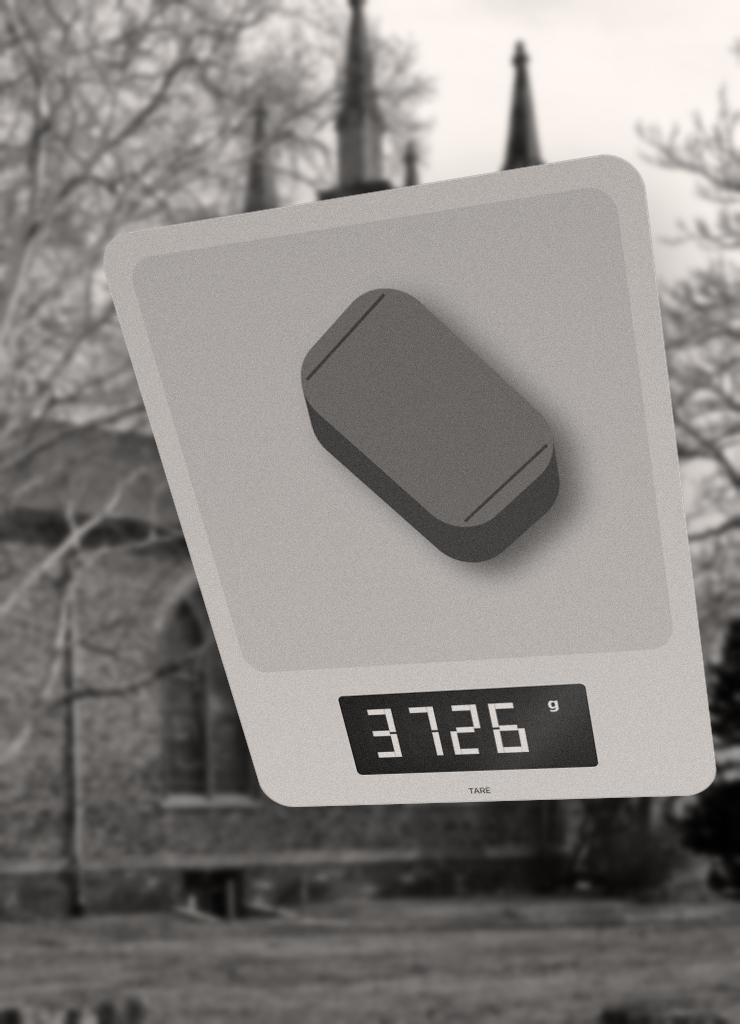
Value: value=3726 unit=g
